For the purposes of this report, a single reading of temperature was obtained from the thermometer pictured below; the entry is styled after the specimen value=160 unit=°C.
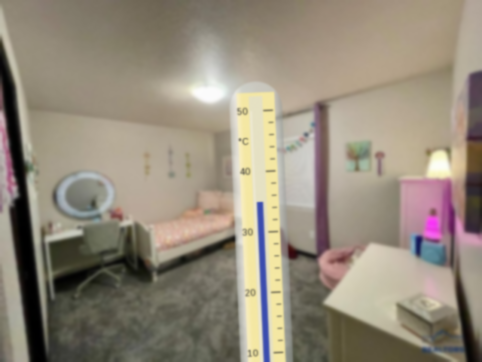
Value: value=35 unit=°C
